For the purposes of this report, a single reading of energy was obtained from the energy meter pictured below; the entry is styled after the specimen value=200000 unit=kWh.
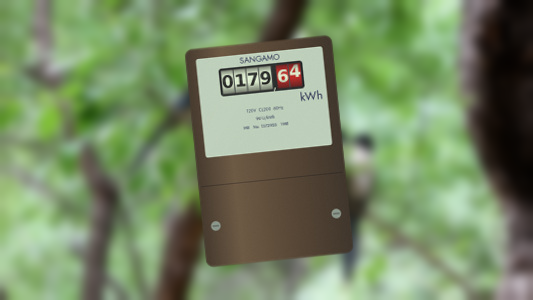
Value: value=179.64 unit=kWh
